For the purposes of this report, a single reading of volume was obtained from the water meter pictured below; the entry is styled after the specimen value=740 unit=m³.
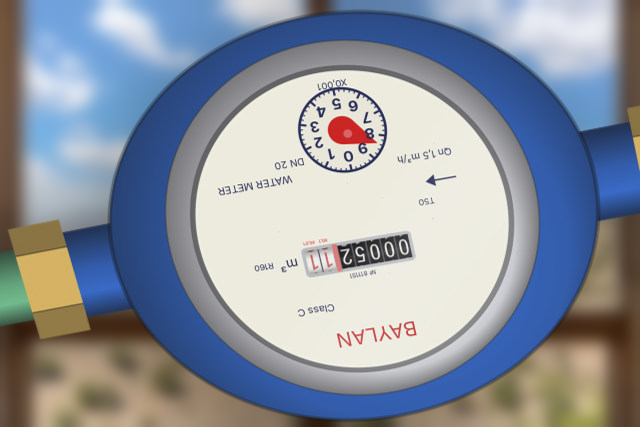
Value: value=52.118 unit=m³
